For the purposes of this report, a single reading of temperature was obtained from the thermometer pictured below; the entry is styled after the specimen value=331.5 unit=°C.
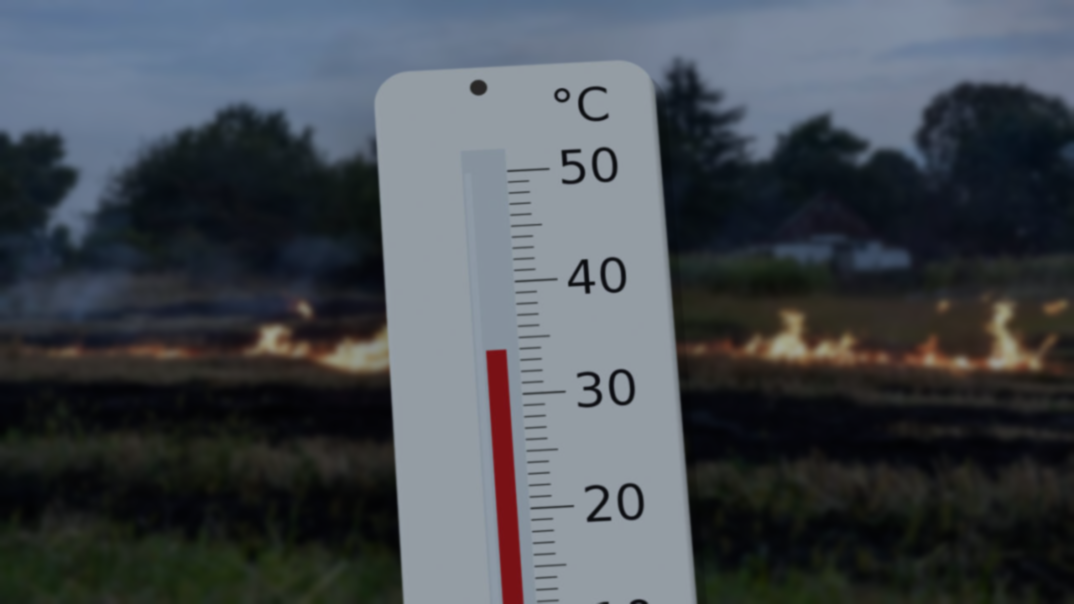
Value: value=34 unit=°C
